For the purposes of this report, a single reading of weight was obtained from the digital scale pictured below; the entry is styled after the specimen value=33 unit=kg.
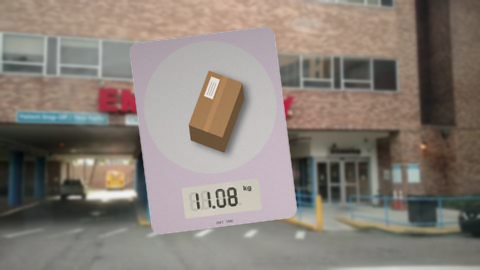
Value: value=11.08 unit=kg
